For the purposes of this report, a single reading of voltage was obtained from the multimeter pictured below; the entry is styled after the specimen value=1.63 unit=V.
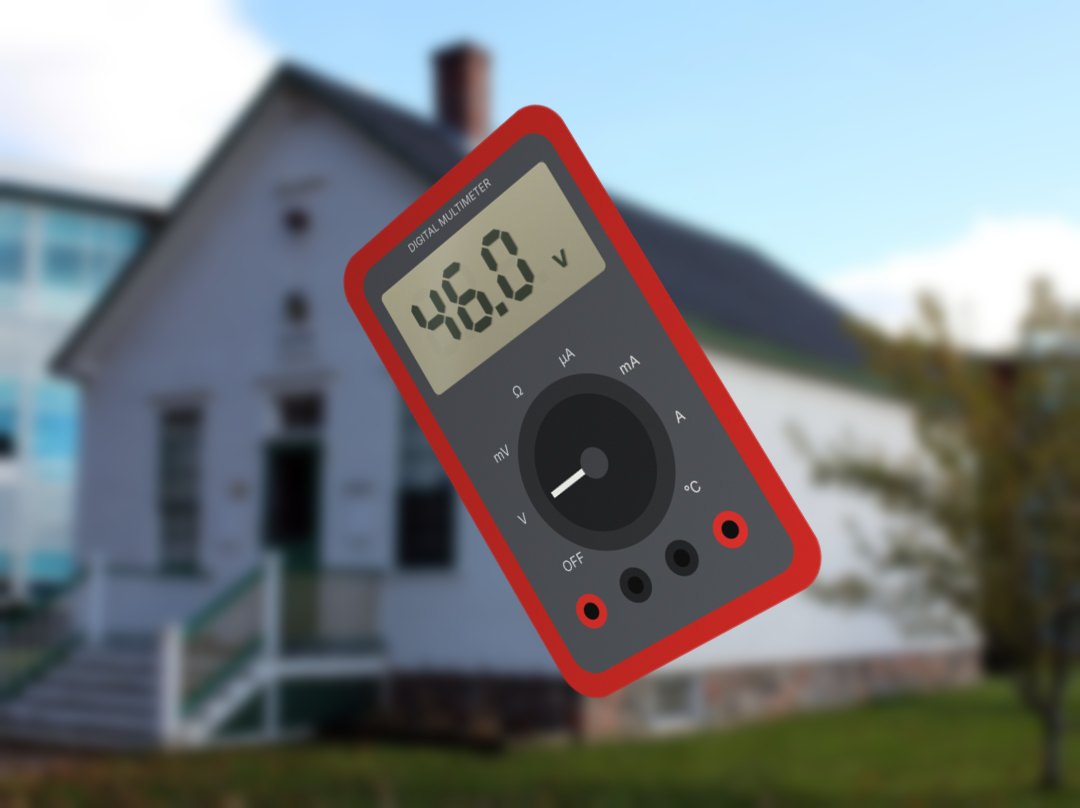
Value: value=46.0 unit=V
